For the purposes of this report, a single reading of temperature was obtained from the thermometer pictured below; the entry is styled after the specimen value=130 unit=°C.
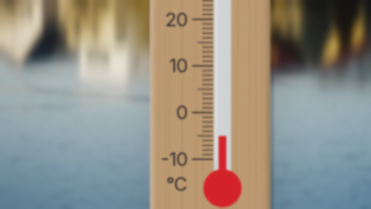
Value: value=-5 unit=°C
